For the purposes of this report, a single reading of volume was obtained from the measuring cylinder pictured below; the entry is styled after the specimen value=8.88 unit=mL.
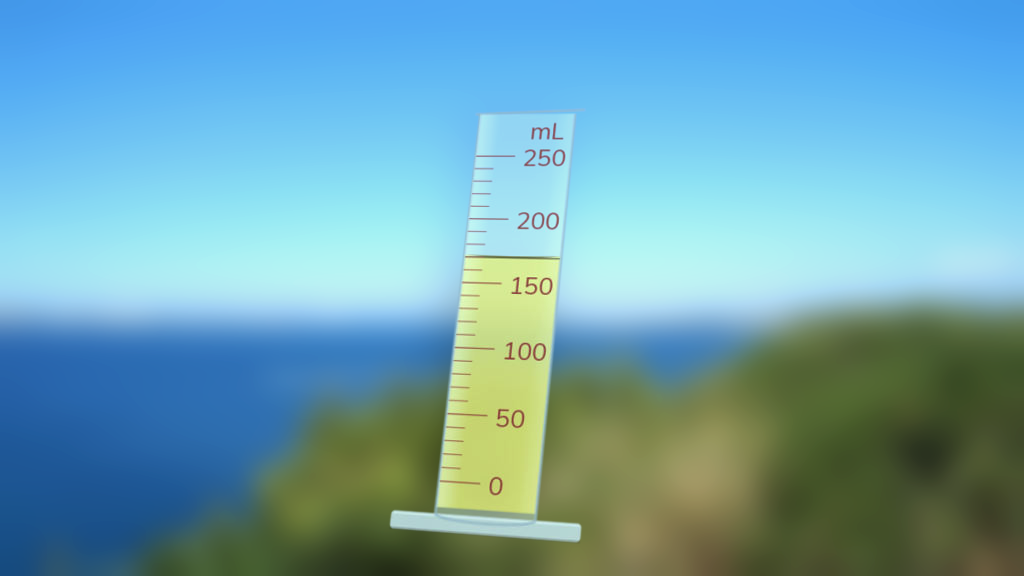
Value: value=170 unit=mL
